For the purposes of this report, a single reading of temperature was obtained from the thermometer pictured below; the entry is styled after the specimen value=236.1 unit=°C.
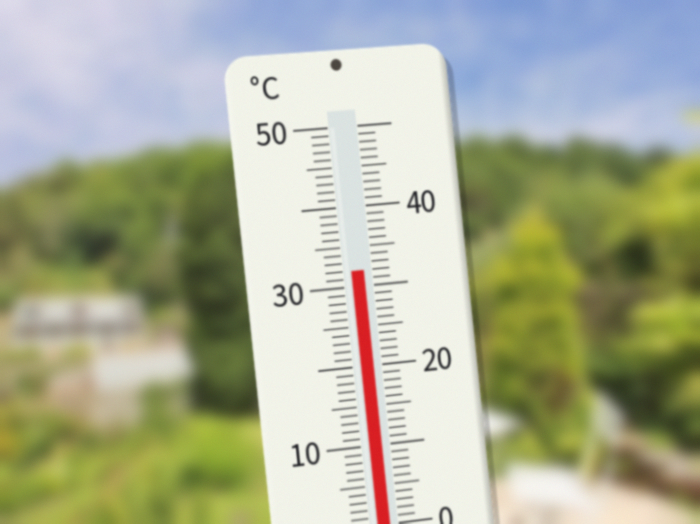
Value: value=32 unit=°C
